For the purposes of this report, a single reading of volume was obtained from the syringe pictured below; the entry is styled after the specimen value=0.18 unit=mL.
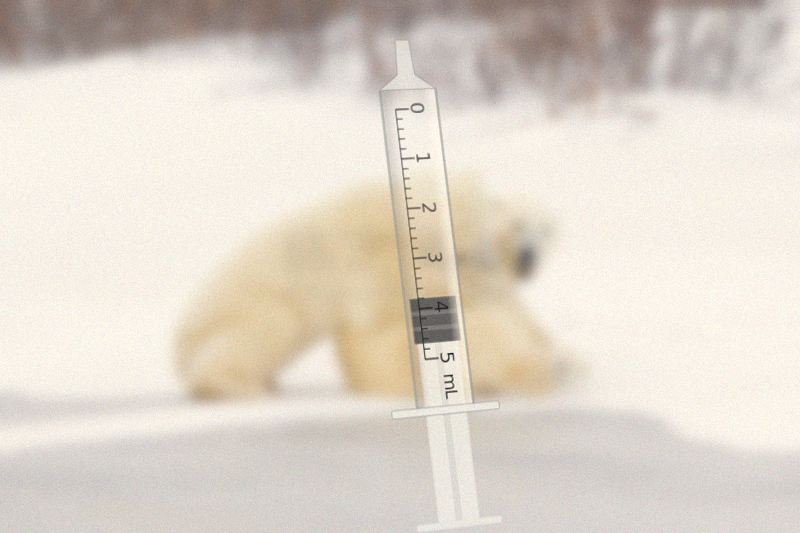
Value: value=3.8 unit=mL
